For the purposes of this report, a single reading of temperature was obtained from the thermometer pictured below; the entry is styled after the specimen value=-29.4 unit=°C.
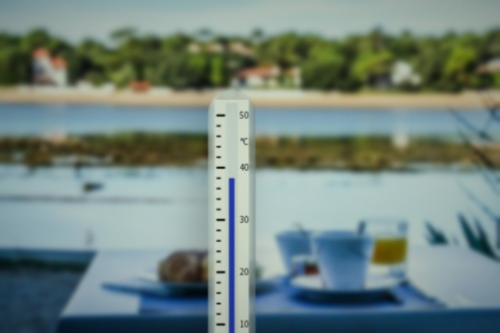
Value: value=38 unit=°C
